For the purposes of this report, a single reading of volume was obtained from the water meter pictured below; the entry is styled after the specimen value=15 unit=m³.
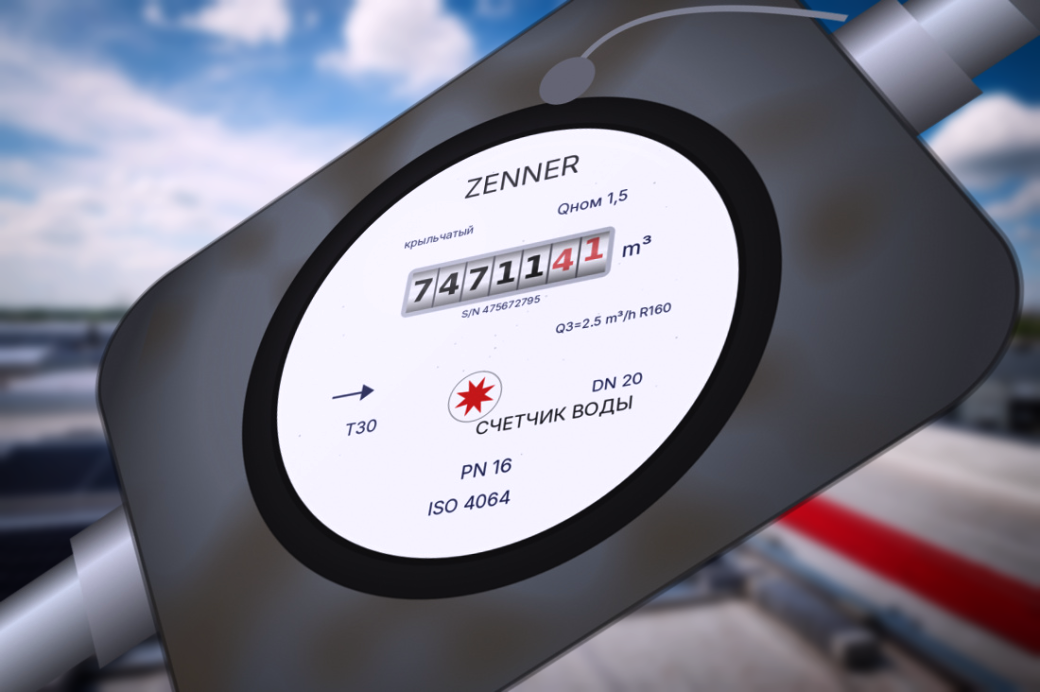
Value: value=74711.41 unit=m³
